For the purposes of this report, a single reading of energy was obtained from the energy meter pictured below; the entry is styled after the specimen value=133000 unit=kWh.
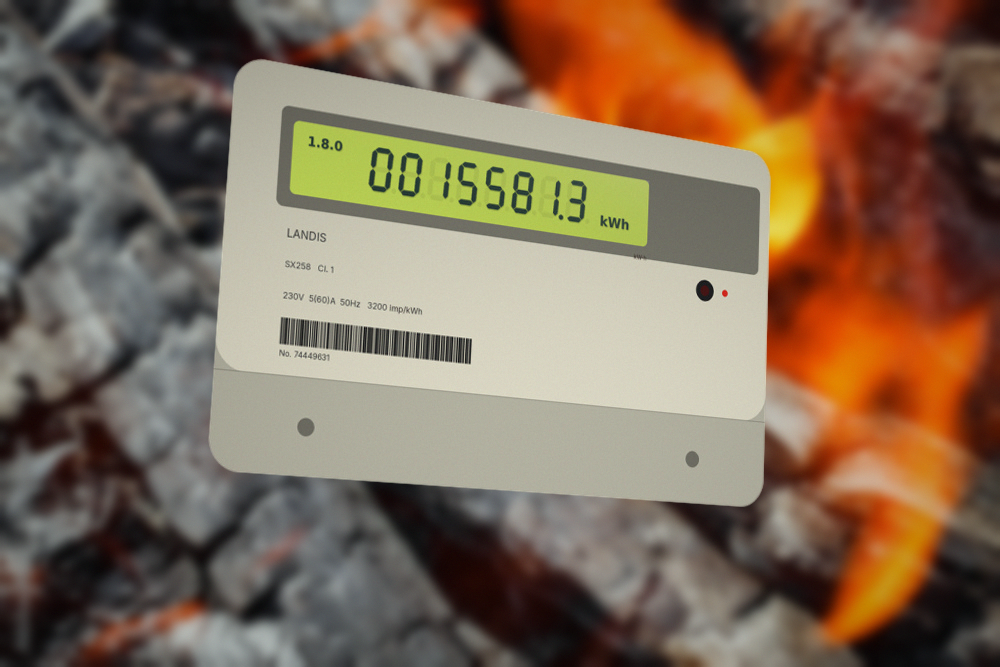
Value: value=15581.3 unit=kWh
